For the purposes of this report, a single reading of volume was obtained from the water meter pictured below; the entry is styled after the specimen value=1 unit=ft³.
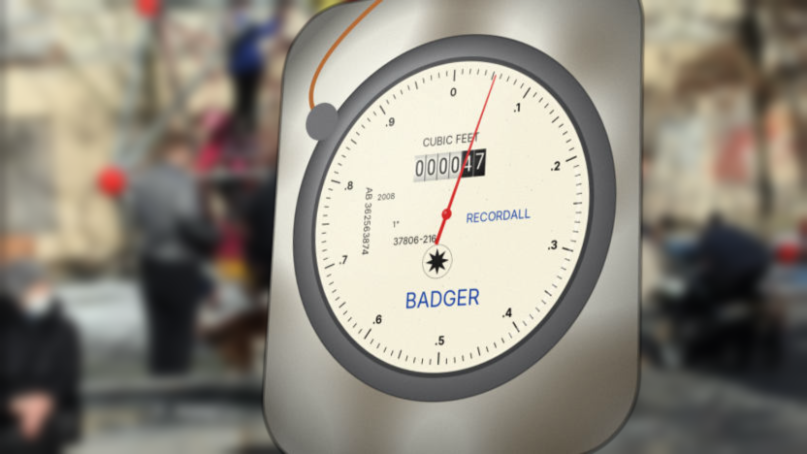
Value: value=47.05 unit=ft³
